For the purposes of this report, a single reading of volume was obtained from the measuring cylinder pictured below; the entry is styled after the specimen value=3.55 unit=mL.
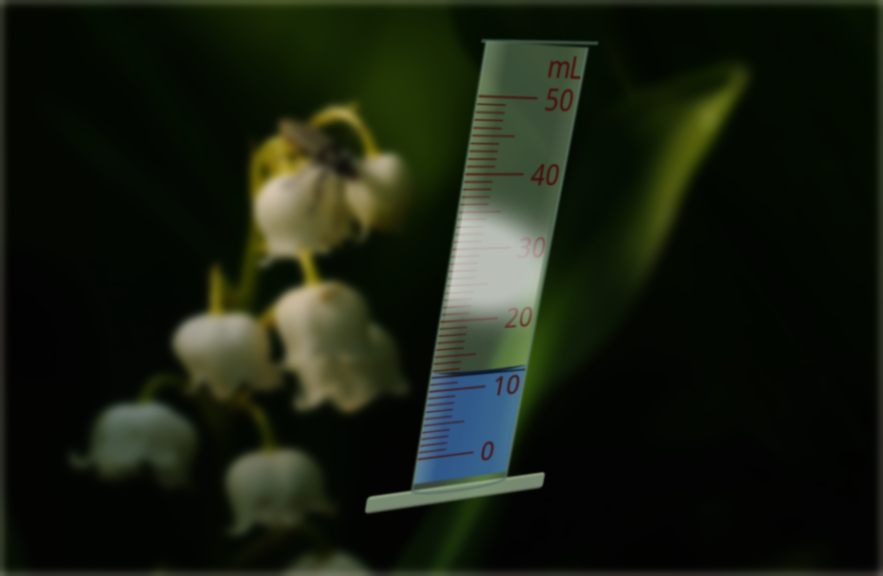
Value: value=12 unit=mL
